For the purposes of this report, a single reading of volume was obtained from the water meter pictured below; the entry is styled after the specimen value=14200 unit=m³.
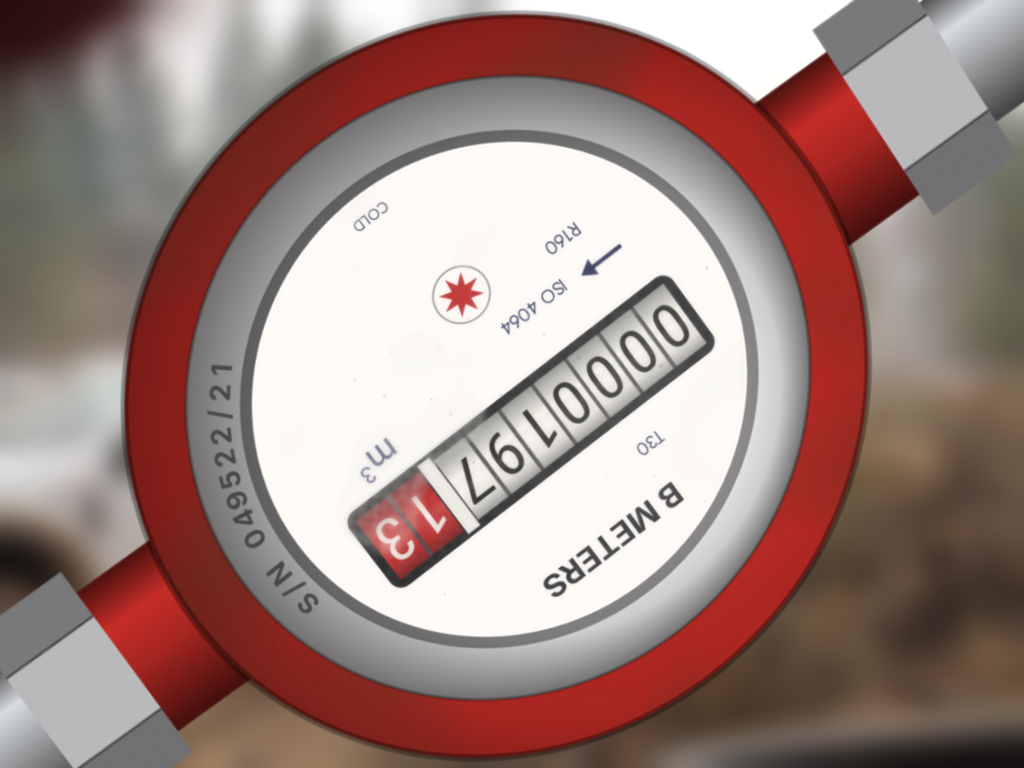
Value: value=197.13 unit=m³
